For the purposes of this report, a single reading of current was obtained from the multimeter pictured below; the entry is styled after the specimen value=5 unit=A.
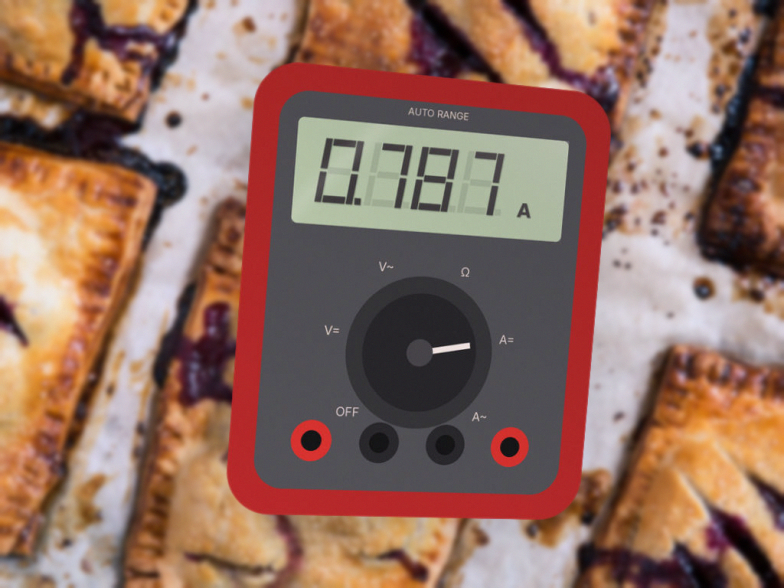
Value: value=0.787 unit=A
